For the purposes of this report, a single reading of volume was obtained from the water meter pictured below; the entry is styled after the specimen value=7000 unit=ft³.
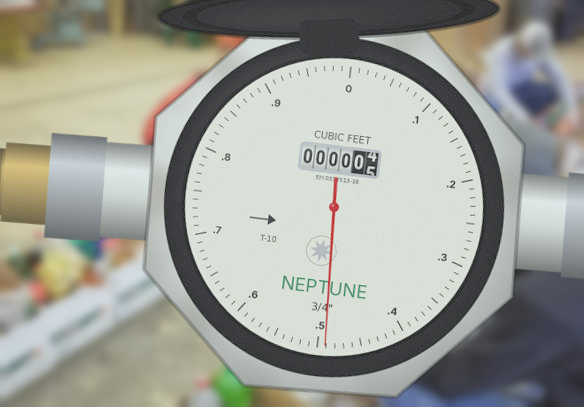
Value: value=4.49 unit=ft³
